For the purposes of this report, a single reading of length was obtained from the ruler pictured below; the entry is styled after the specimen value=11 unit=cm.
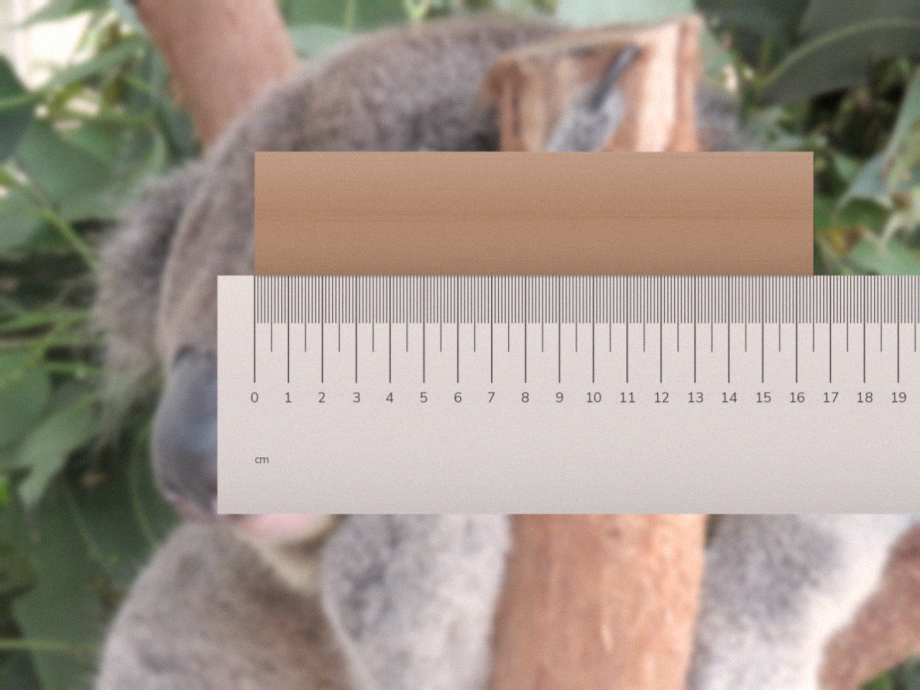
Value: value=16.5 unit=cm
